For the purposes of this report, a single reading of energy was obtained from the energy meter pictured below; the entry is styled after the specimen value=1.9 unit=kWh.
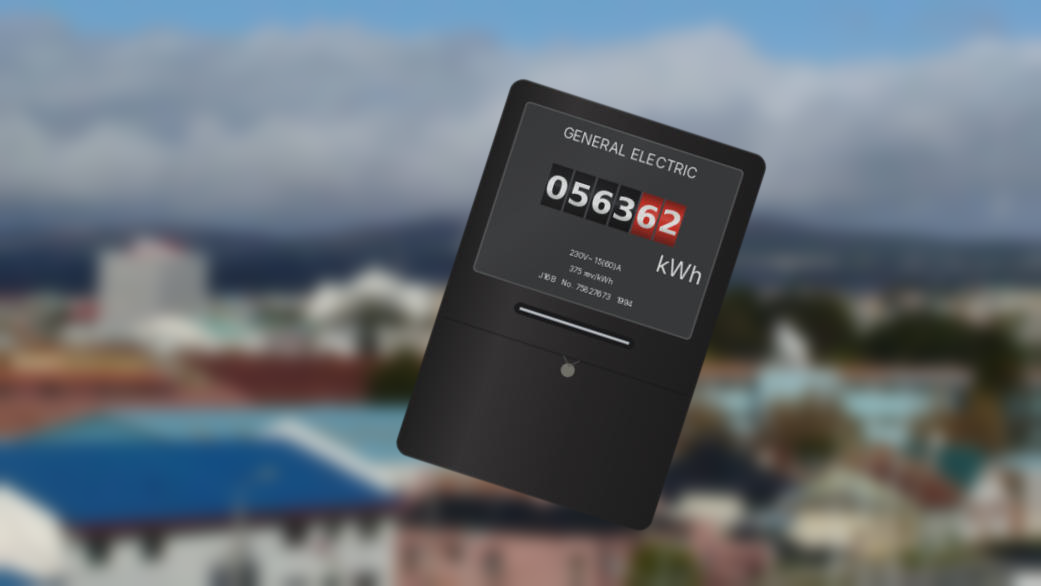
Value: value=563.62 unit=kWh
